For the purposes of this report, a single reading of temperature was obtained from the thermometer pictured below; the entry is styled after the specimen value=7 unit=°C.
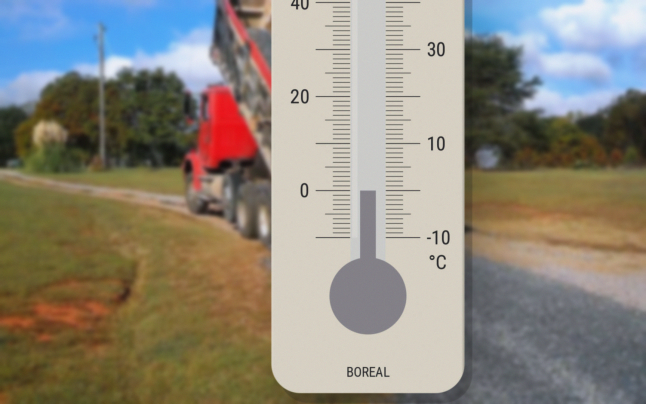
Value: value=0 unit=°C
